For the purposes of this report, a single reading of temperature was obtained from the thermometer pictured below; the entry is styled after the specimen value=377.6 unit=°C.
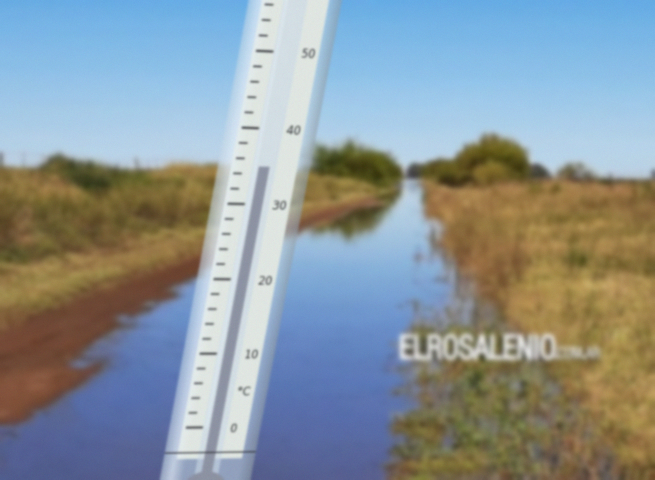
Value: value=35 unit=°C
